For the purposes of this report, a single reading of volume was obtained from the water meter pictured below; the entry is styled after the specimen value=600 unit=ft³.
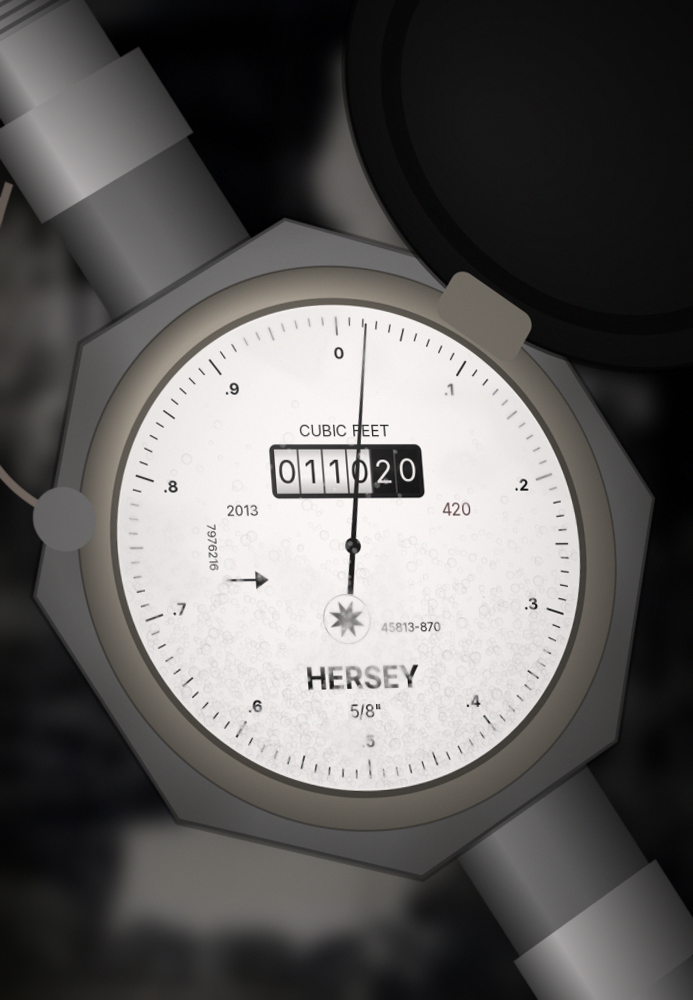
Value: value=11020.02 unit=ft³
